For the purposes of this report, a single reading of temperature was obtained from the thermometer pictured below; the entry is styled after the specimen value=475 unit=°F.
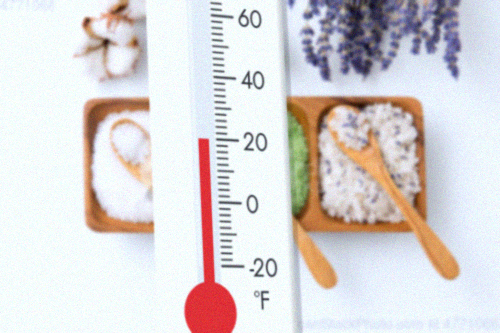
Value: value=20 unit=°F
